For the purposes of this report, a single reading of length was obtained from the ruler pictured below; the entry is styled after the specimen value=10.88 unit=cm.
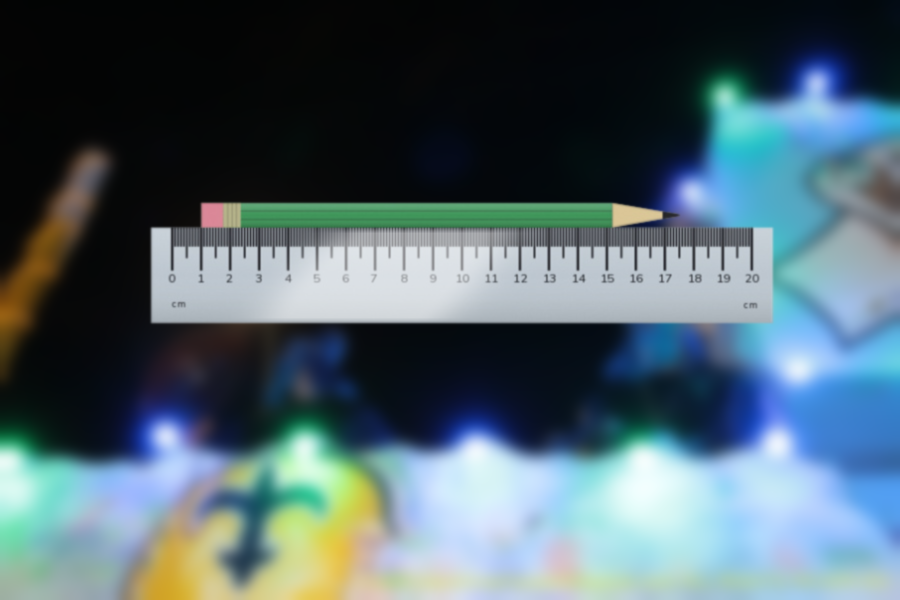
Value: value=16.5 unit=cm
